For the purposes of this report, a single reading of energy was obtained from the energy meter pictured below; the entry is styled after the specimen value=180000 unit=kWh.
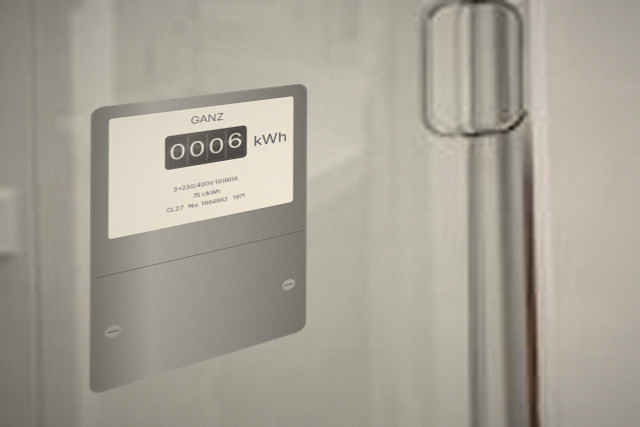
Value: value=6 unit=kWh
